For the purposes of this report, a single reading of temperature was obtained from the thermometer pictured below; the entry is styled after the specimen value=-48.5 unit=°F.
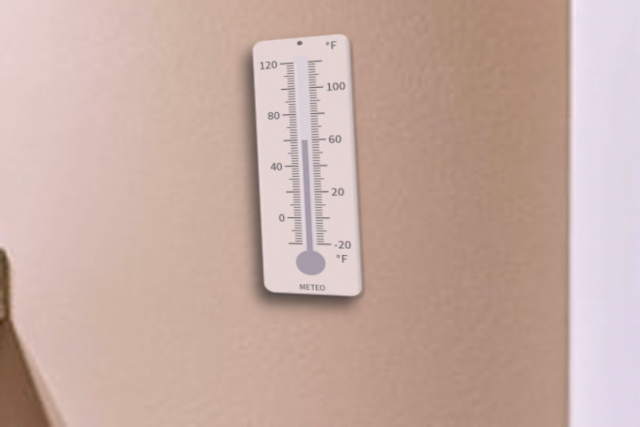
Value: value=60 unit=°F
